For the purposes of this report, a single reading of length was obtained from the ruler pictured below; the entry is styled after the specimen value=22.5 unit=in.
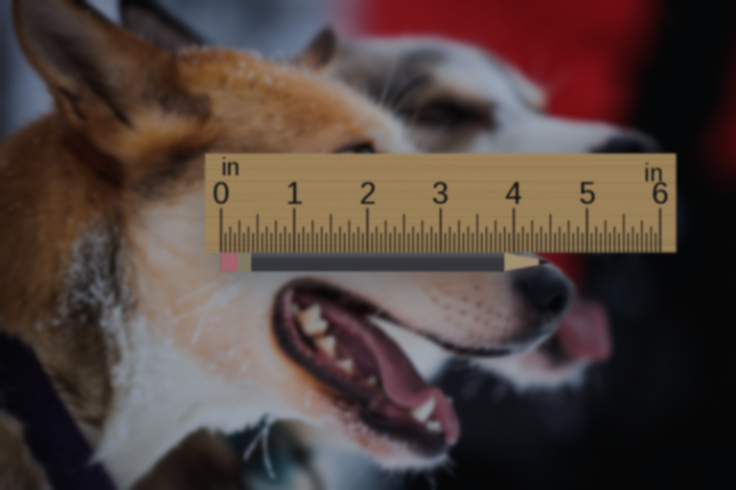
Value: value=4.5 unit=in
